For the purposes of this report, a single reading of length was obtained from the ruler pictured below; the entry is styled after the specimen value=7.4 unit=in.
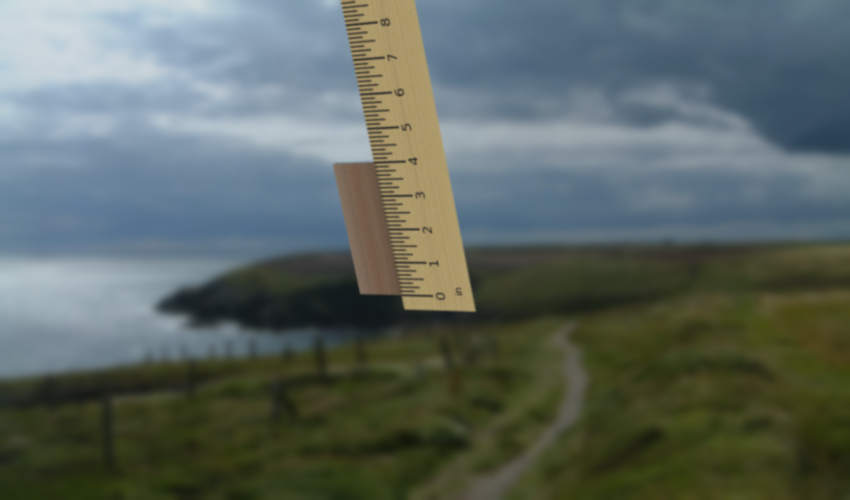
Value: value=4 unit=in
